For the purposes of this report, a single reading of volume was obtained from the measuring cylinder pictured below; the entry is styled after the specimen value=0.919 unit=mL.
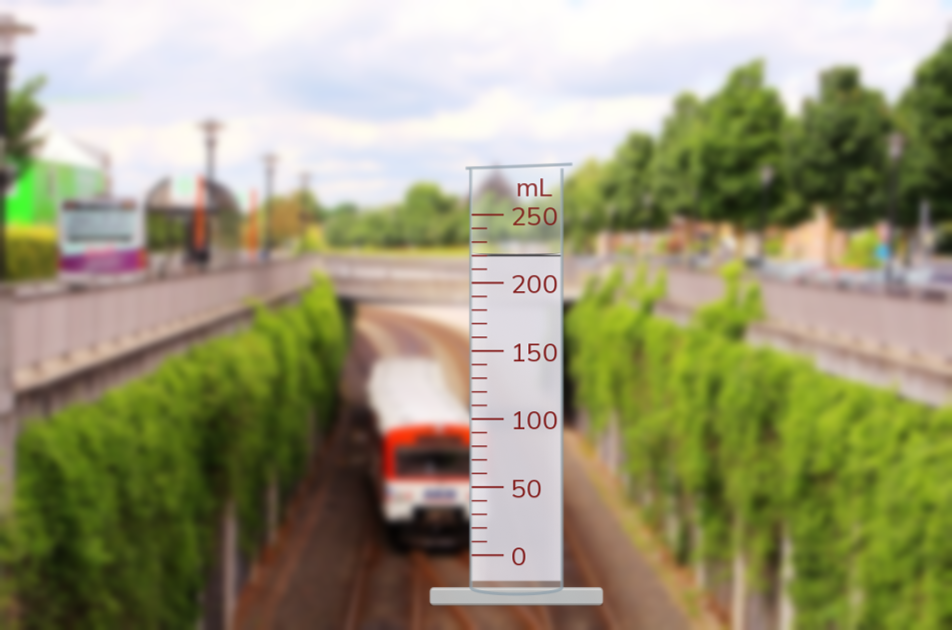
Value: value=220 unit=mL
